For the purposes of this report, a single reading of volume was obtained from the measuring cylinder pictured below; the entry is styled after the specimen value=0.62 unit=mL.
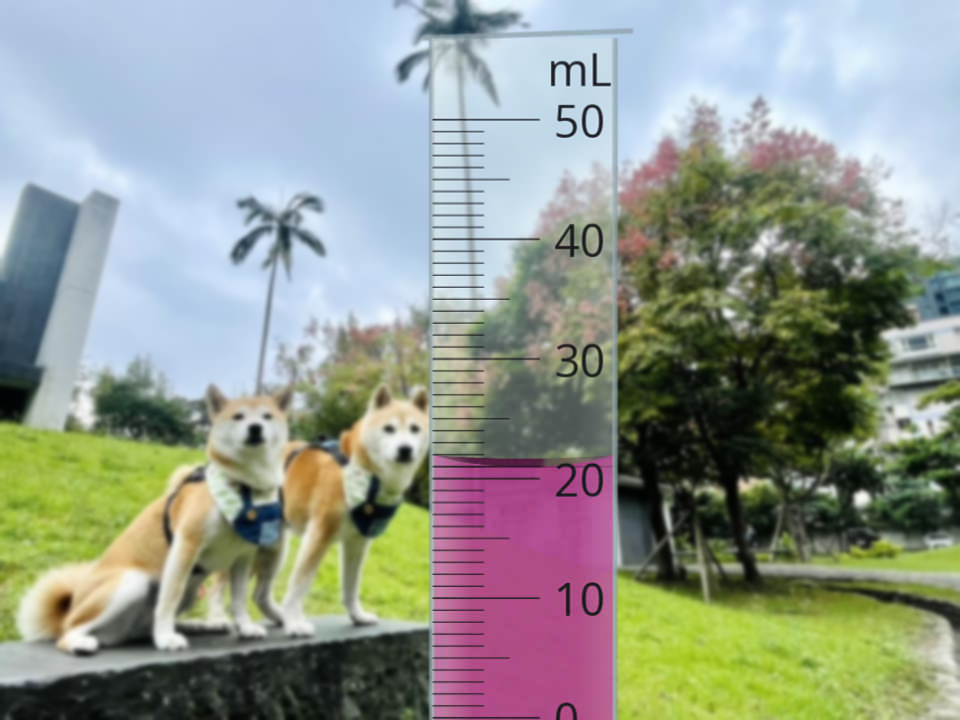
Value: value=21 unit=mL
